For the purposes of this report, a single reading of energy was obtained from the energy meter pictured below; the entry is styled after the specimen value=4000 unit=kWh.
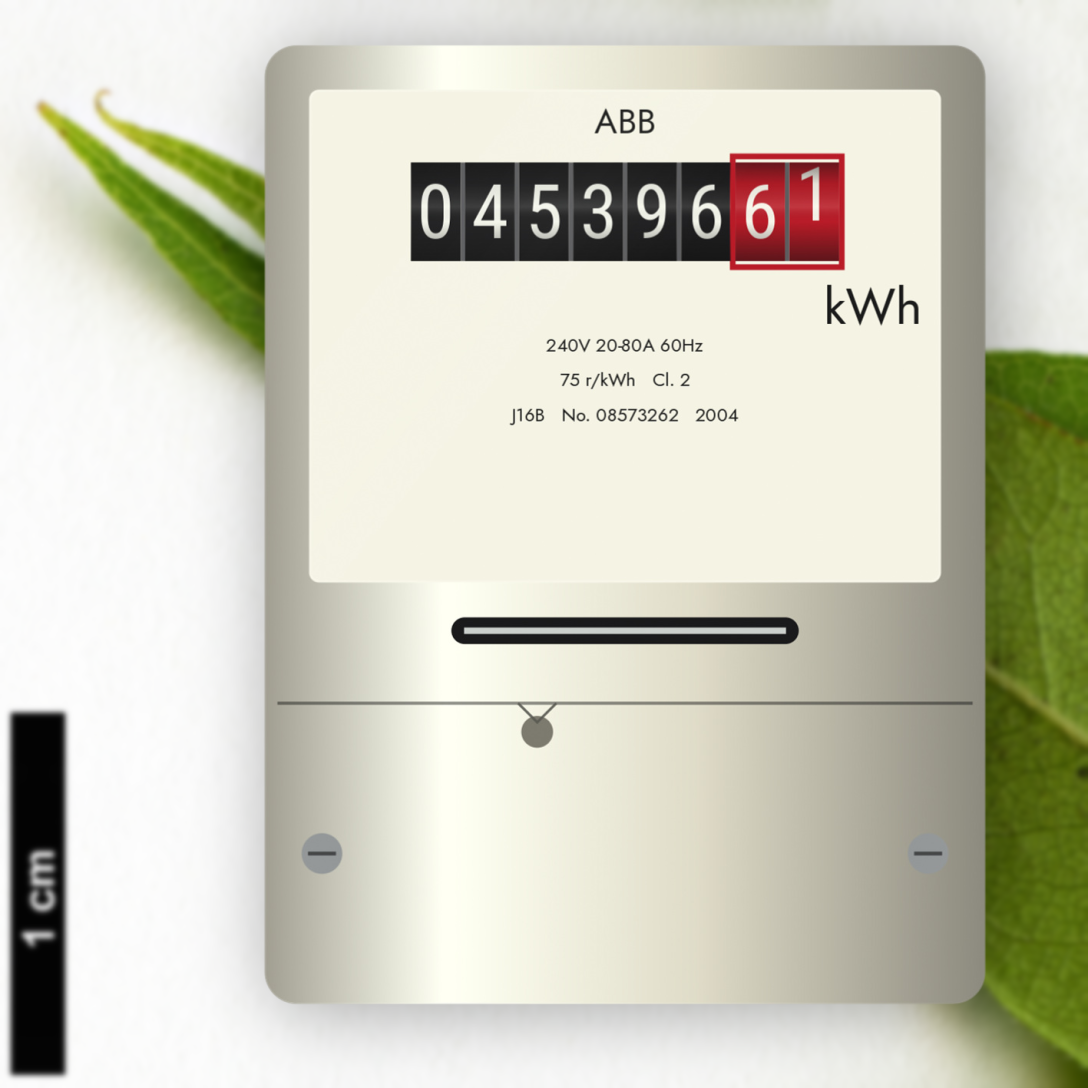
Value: value=45396.61 unit=kWh
